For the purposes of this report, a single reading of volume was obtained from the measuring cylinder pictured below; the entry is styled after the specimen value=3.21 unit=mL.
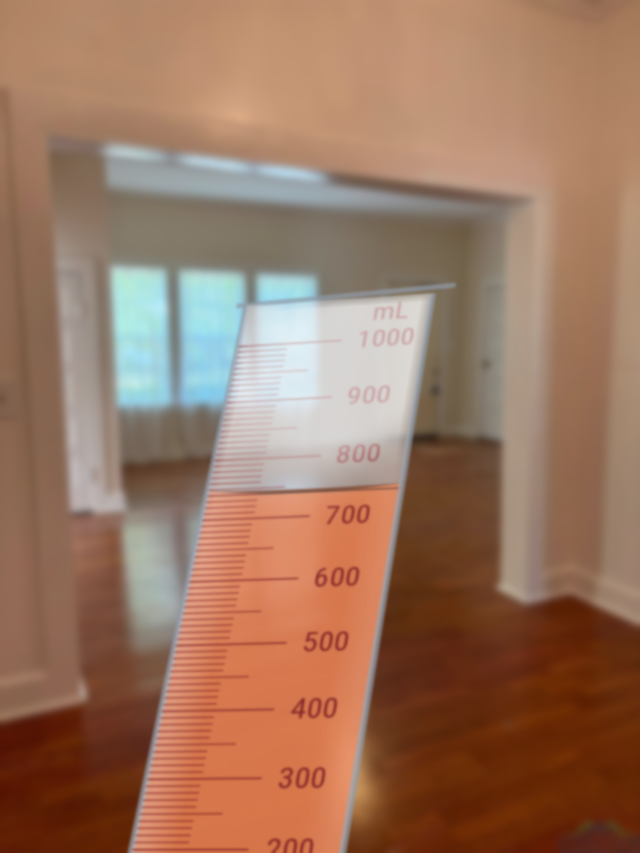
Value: value=740 unit=mL
